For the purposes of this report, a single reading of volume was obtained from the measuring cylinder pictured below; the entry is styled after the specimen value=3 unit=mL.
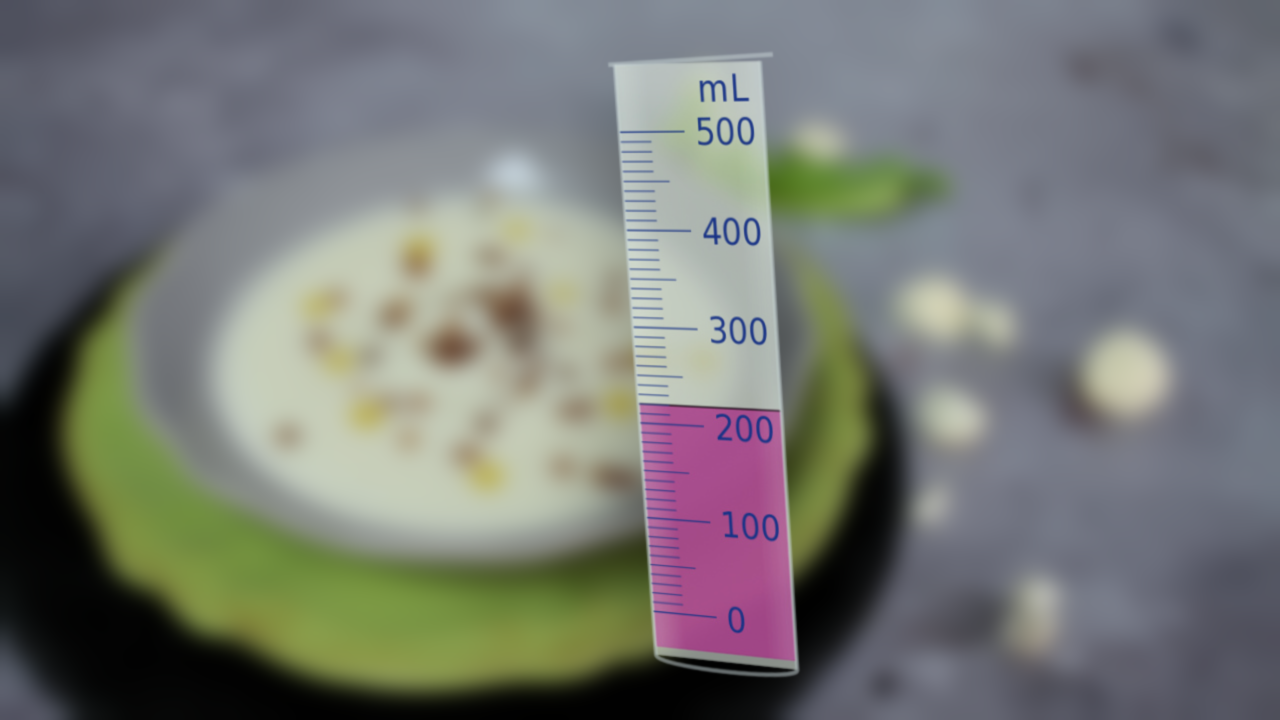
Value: value=220 unit=mL
